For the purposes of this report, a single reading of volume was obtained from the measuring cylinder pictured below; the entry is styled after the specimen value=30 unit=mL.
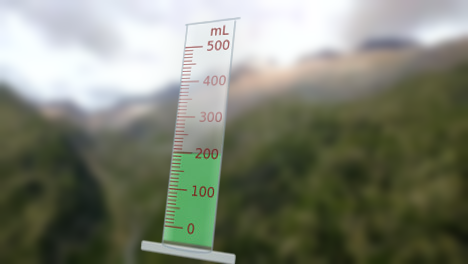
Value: value=200 unit=mL
